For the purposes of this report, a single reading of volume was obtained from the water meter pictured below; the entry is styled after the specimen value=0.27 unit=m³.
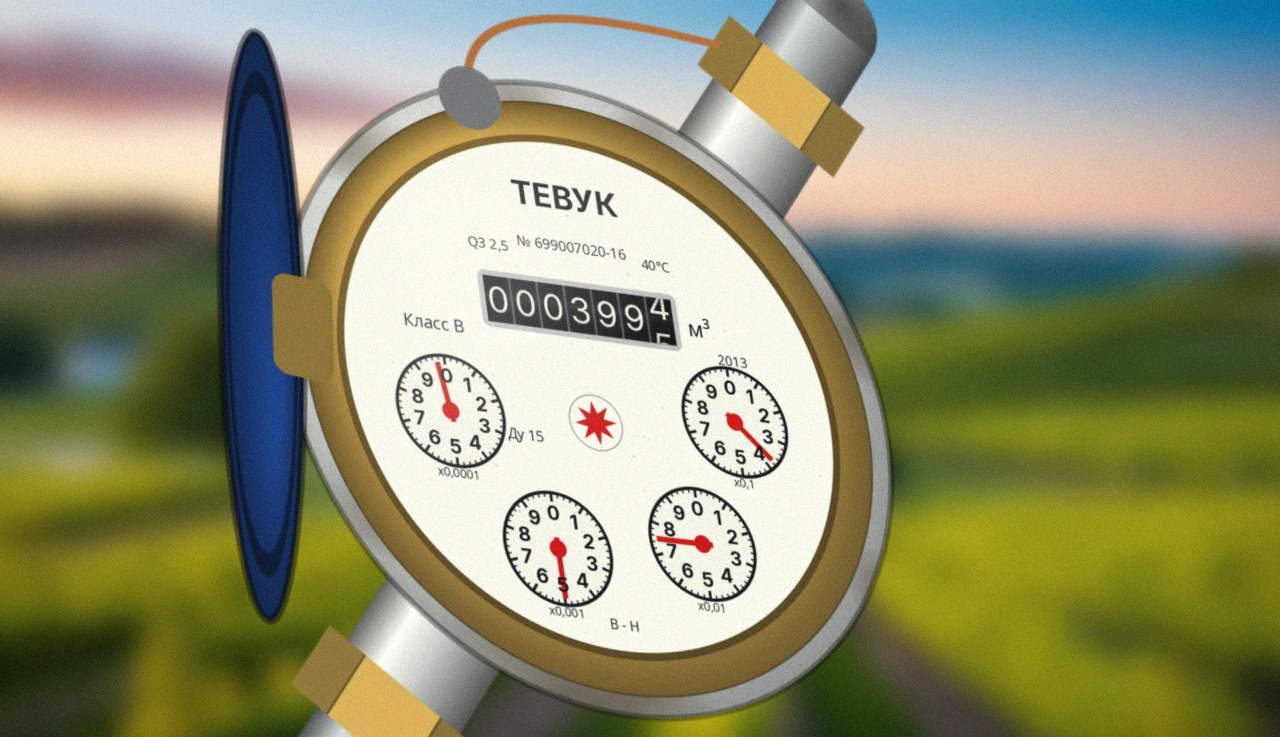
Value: value=3994.3749 unit=m³
